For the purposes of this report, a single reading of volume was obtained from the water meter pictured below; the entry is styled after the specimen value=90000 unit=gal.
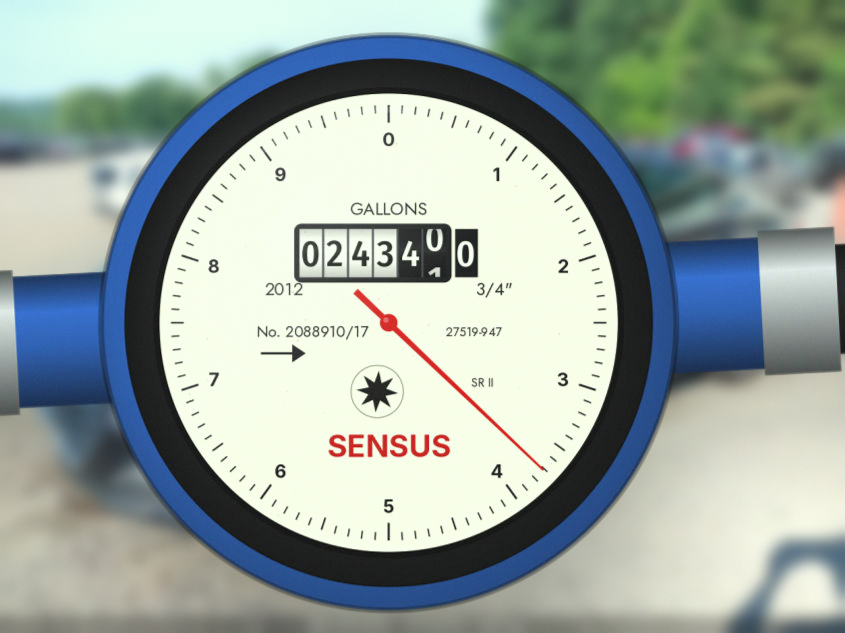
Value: value=243403.7 unit=gal
